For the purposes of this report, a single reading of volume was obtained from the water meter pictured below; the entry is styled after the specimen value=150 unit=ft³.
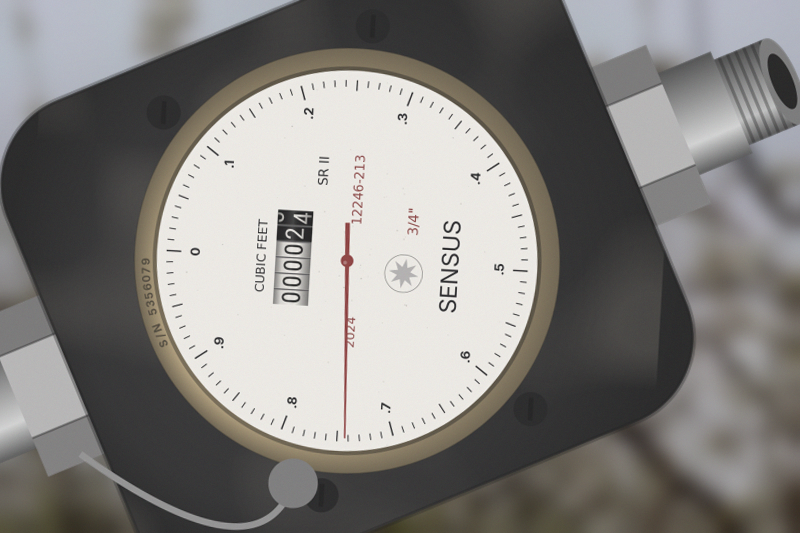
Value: value=23.74 unit=ft³
